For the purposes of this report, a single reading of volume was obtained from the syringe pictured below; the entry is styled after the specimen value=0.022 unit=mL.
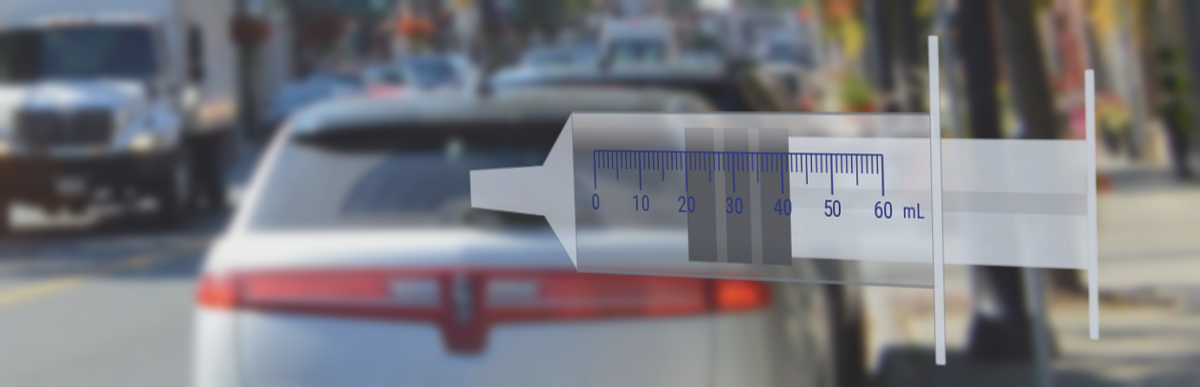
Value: value=20 unit=mL
